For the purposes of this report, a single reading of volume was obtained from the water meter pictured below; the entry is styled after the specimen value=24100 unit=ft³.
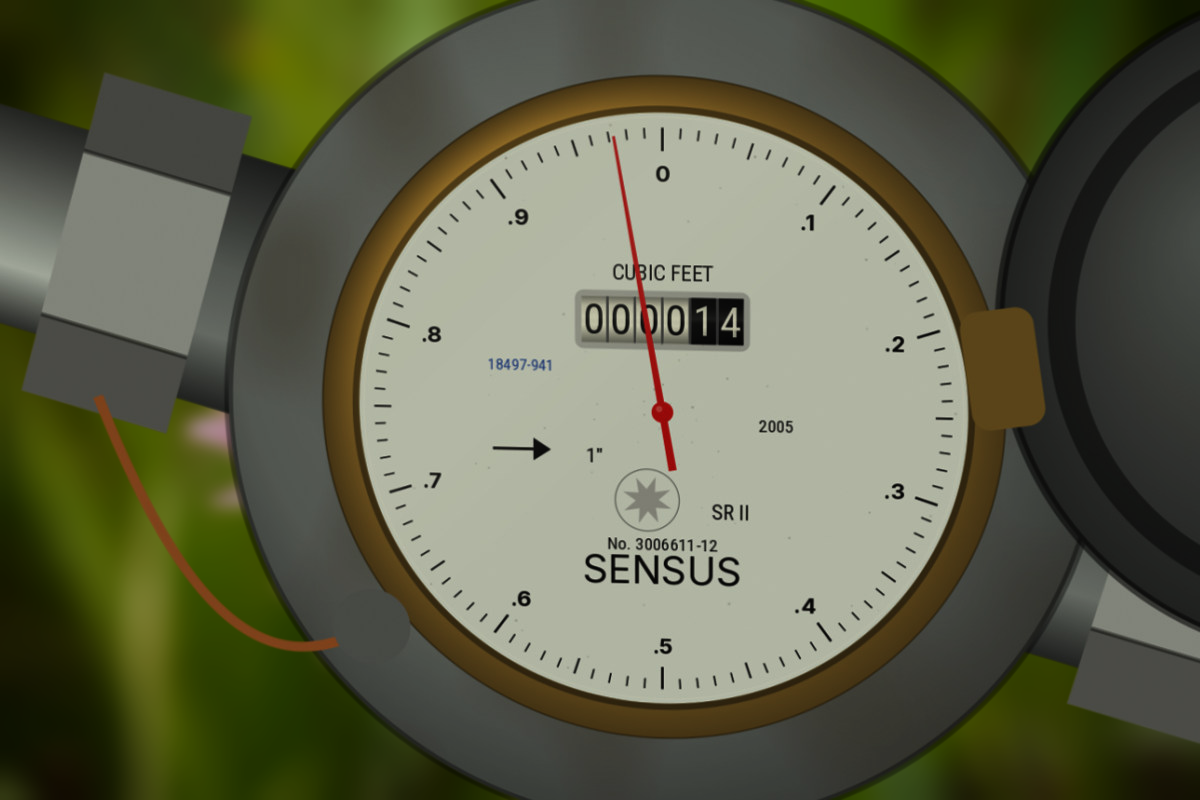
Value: value=13.97 unit=ft³
